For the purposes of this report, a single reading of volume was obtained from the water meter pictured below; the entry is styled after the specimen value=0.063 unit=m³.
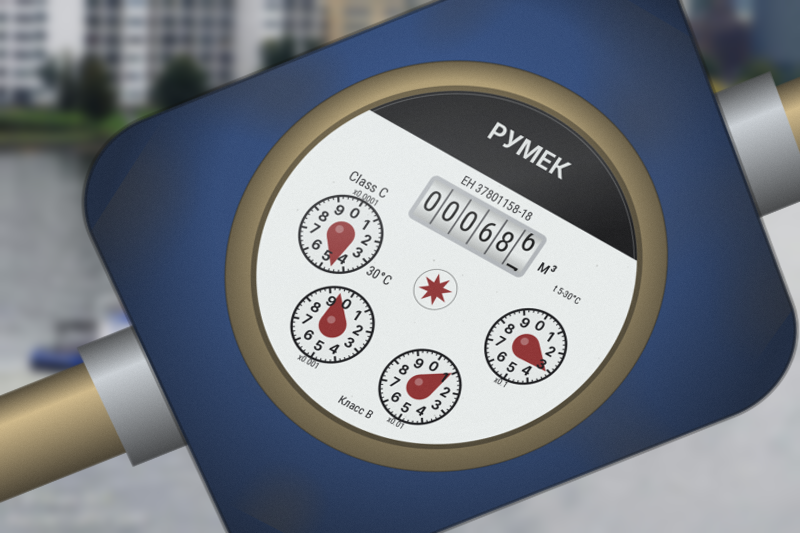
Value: value=686.3094 unit=m³
